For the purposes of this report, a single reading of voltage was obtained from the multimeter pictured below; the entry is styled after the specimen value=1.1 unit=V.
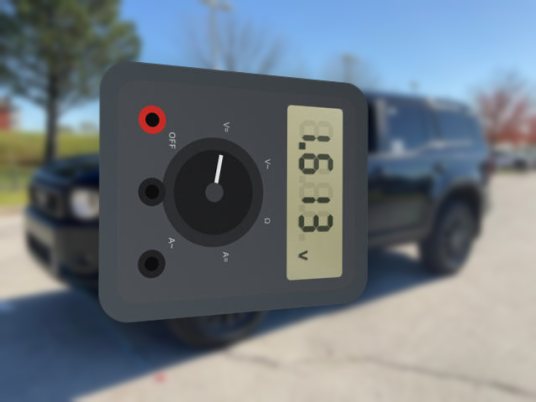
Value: value=1.613 unit=V
